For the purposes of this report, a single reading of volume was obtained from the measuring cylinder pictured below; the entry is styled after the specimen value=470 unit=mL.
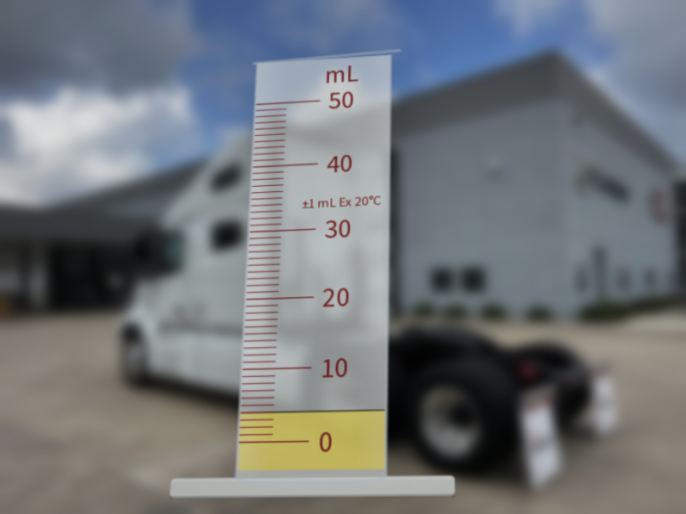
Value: value=4 unit=mL
